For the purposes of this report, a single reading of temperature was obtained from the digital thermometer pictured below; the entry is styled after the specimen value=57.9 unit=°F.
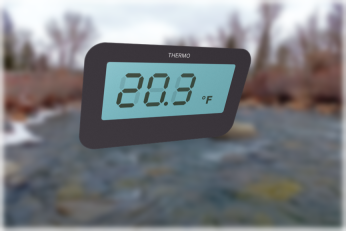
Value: value=20.3 unit=°F
